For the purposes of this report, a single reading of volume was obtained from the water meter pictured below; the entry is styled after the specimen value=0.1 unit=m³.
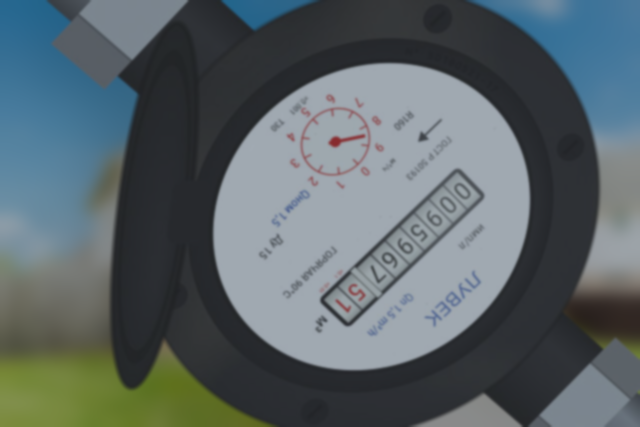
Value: value=95967.518 unit=m³
